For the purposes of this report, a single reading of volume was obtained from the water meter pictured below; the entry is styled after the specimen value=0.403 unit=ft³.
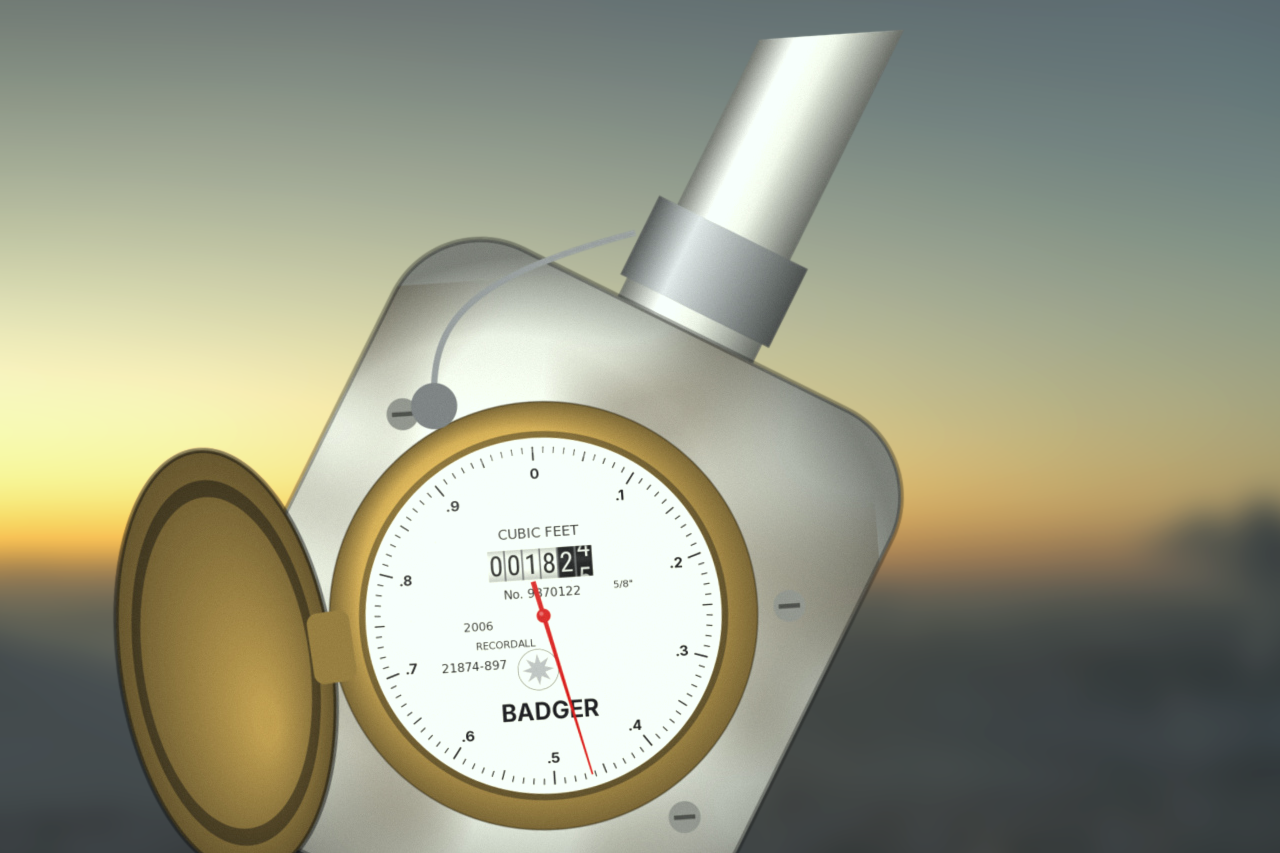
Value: value=1824.46 unit=ft³
